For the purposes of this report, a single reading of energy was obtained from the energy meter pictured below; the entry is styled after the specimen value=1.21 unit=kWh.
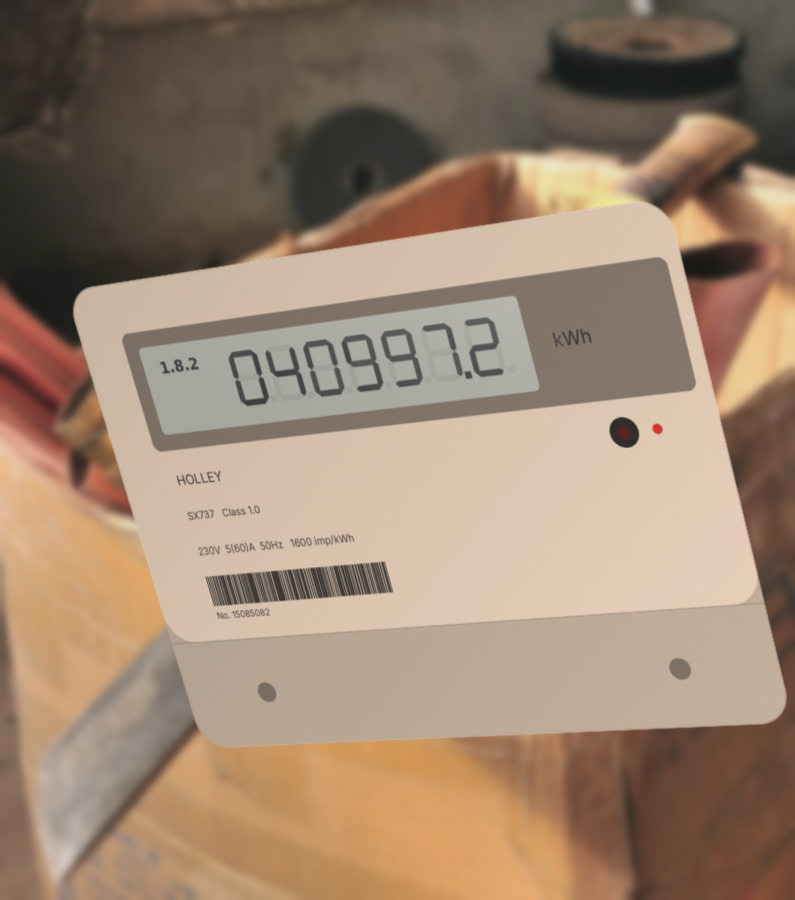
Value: value=40997.2 unit=kWh
